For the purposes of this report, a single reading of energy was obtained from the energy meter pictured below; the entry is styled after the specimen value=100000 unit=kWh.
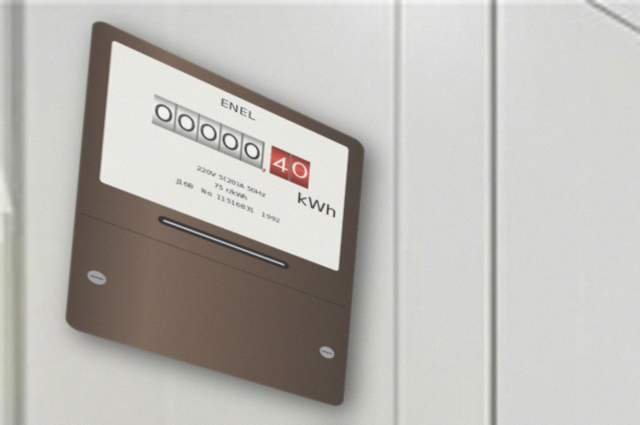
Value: value=0.40 unit=kWh
